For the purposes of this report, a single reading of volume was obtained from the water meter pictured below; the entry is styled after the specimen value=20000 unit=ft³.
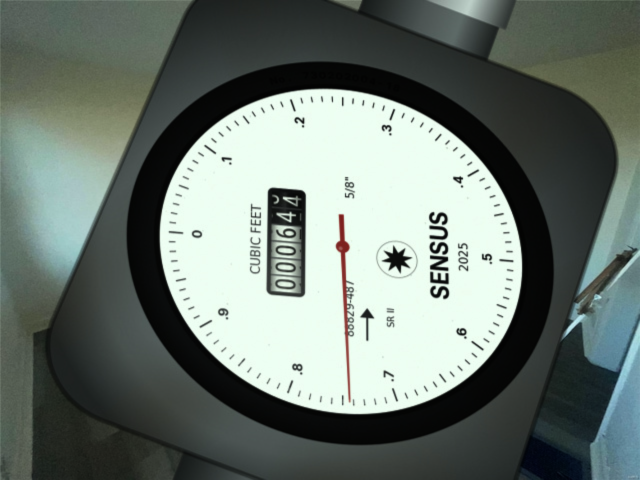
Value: value=643.74 unit=ft³
